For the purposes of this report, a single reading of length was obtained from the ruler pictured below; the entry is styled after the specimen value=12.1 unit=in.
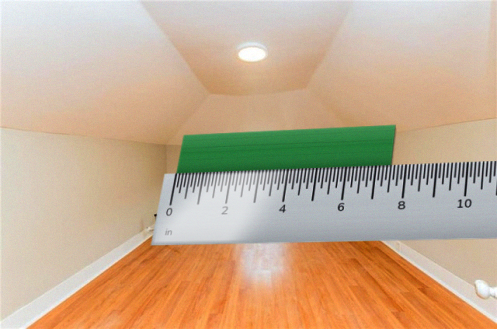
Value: value=7.5 unit=in
